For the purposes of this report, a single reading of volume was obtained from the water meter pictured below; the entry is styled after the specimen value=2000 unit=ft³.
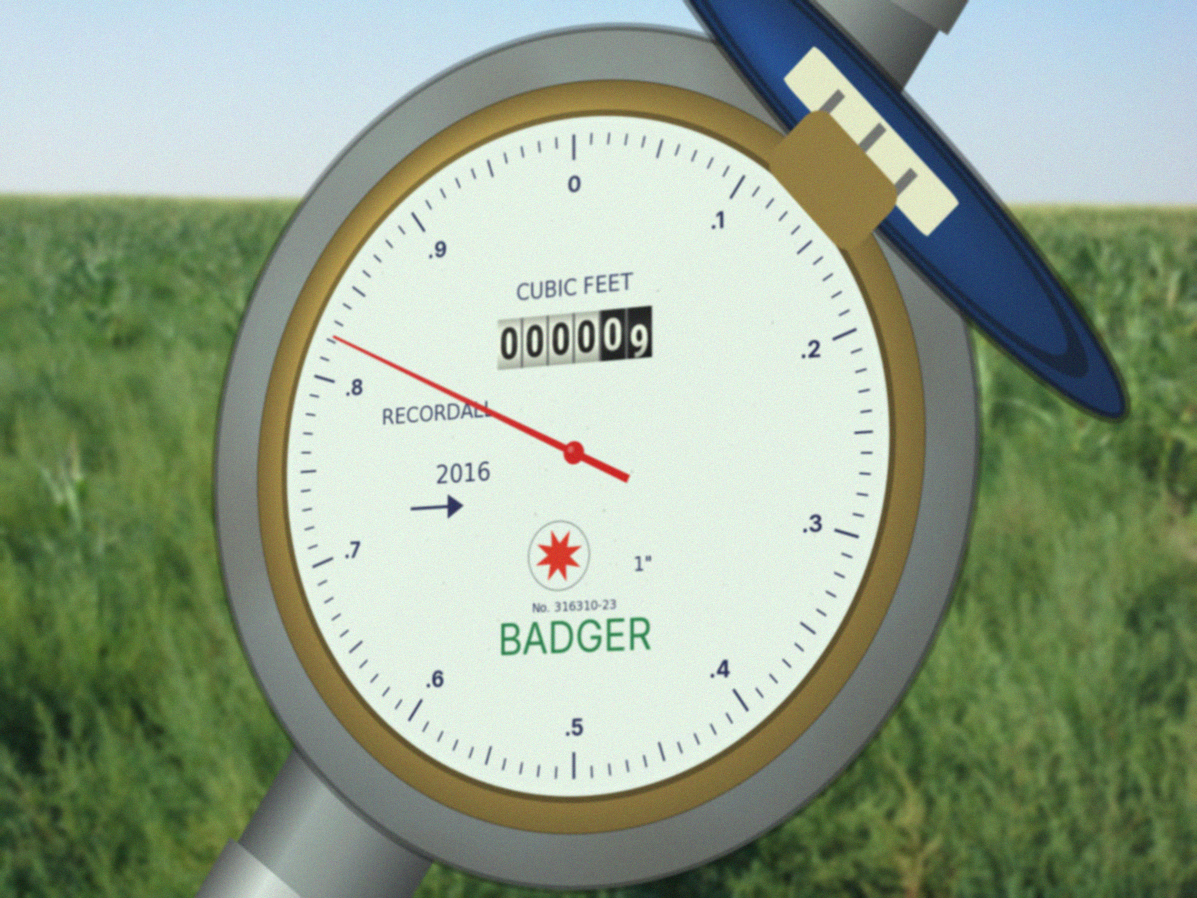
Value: value=8.82 unit=ft³
